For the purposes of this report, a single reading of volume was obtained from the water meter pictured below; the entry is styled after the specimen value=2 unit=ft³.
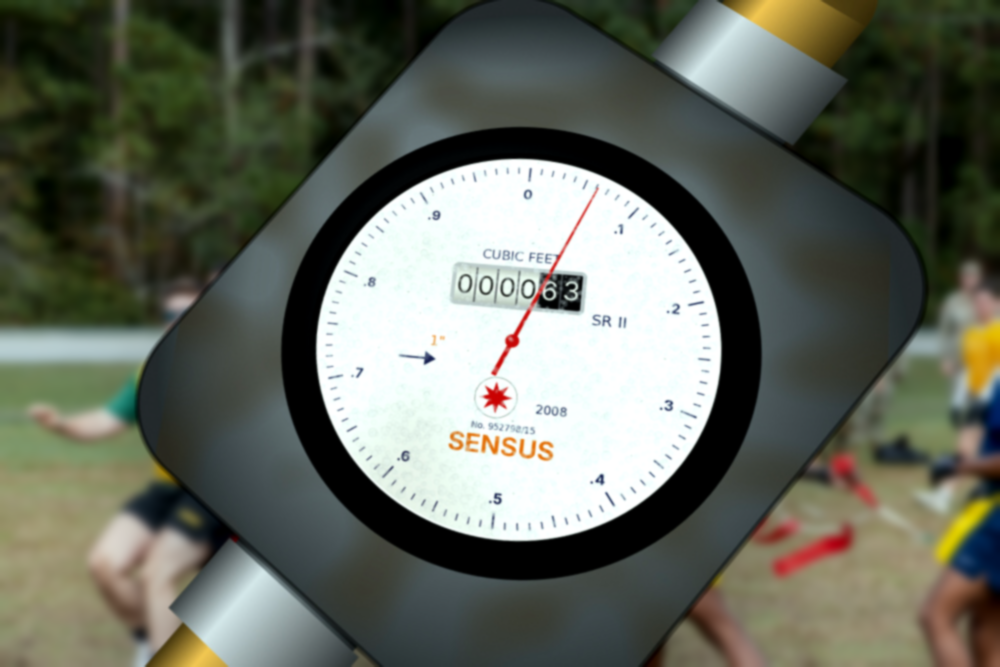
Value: value=63.06 unit=ft³
